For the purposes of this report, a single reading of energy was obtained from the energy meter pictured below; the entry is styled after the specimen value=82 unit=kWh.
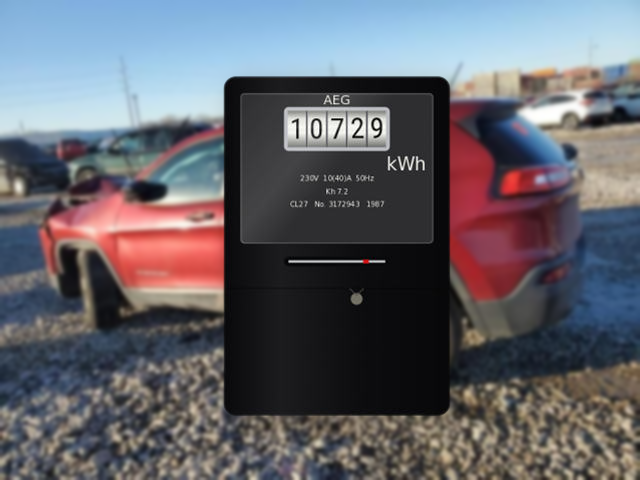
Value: value=10729 unit=kWh
